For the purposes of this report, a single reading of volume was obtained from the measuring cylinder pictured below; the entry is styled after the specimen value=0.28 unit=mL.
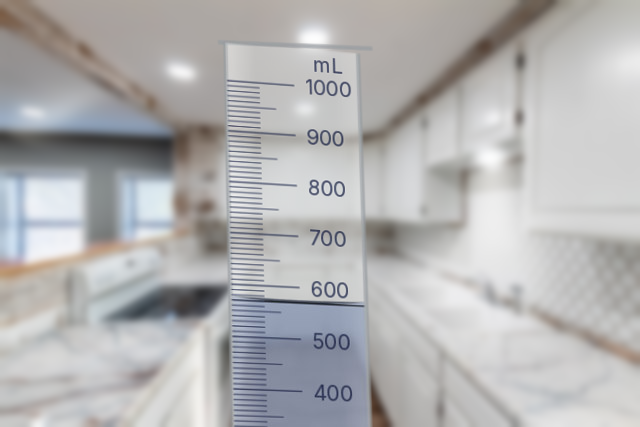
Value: value=570 unit=mL
